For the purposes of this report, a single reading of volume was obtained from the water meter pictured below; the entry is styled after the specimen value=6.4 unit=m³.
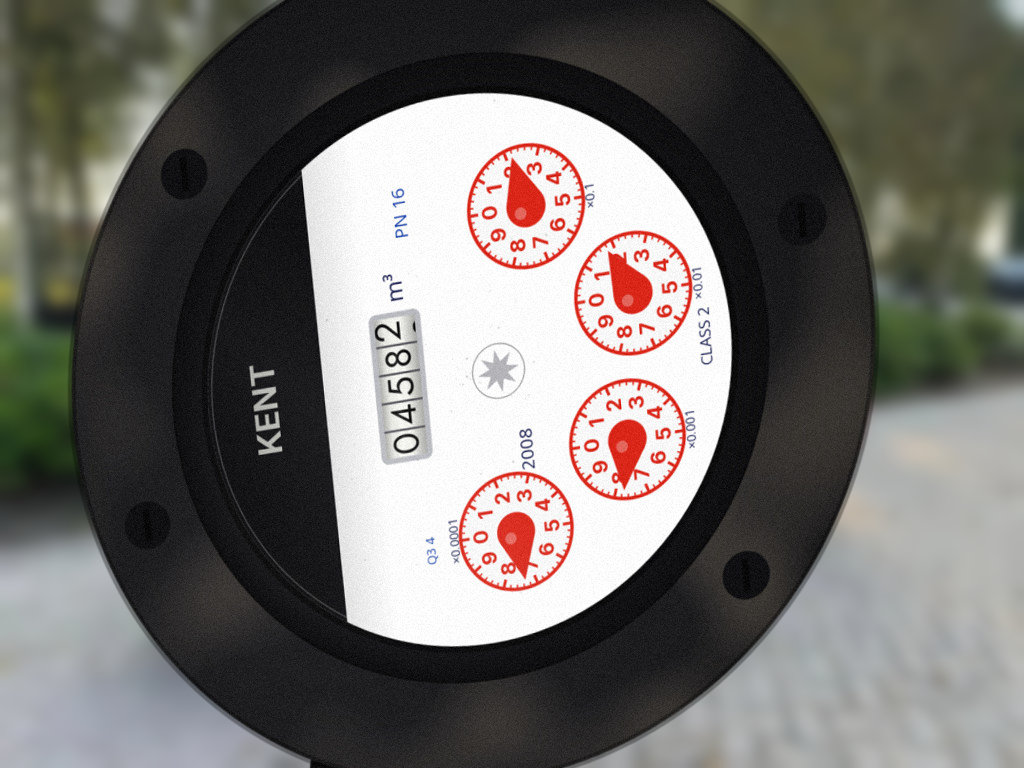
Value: value=4582.2177 unit=m³
